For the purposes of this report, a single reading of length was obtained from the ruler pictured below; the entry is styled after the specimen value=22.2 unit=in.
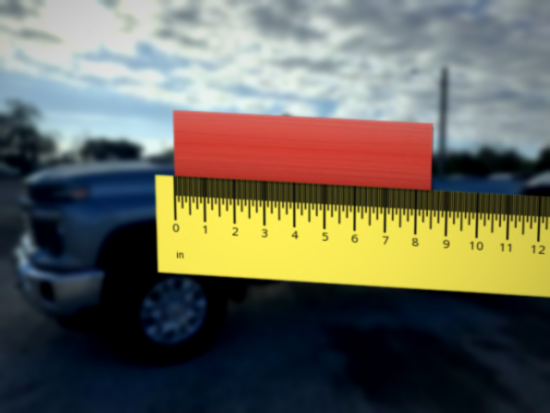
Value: value=8.5 unit=in
